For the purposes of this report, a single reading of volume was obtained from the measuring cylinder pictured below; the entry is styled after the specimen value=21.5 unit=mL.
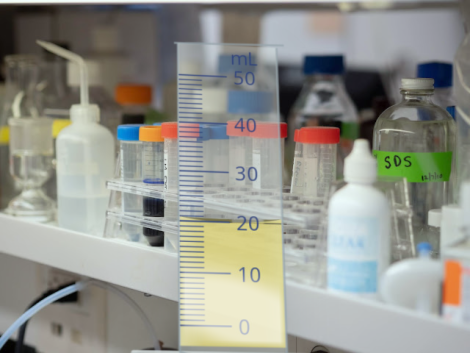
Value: value=20 unit=mL
